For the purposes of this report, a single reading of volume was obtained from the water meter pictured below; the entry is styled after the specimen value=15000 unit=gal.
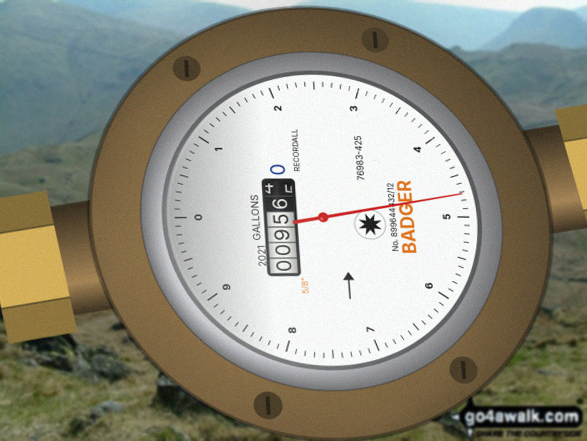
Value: value=95644.7 unit=gal
